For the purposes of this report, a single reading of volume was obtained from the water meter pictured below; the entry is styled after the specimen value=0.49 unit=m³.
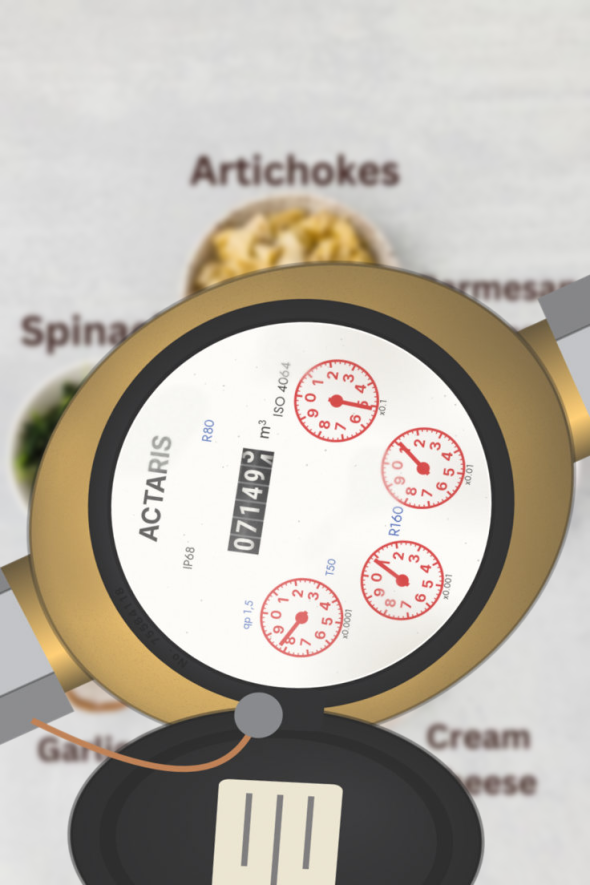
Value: value=71493.5108 unit=m³
